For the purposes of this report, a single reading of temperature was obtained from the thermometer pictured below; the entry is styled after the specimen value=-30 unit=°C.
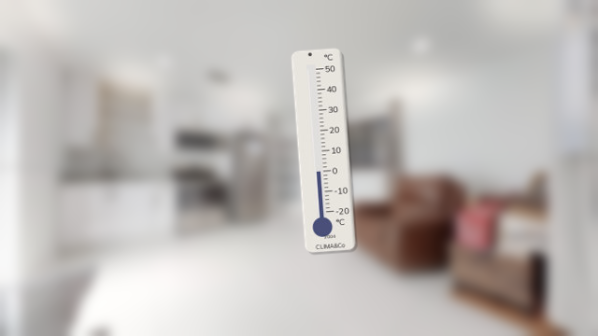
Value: value=0 unit=°C
